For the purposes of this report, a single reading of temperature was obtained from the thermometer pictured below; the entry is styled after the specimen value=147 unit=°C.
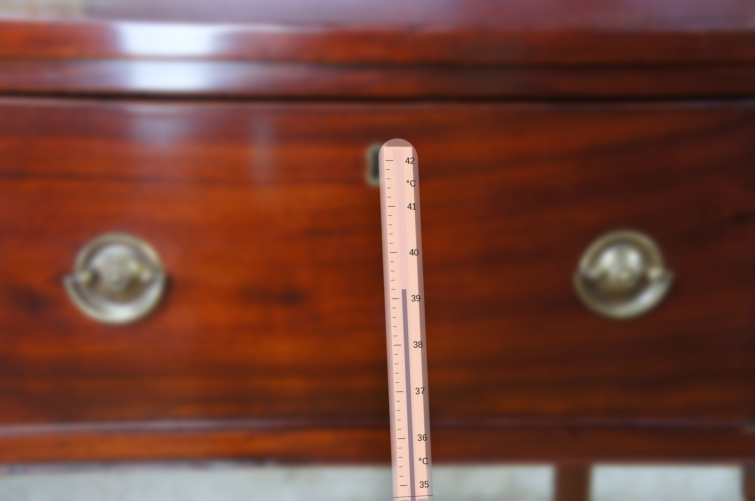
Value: value=39.2 unit=°C
